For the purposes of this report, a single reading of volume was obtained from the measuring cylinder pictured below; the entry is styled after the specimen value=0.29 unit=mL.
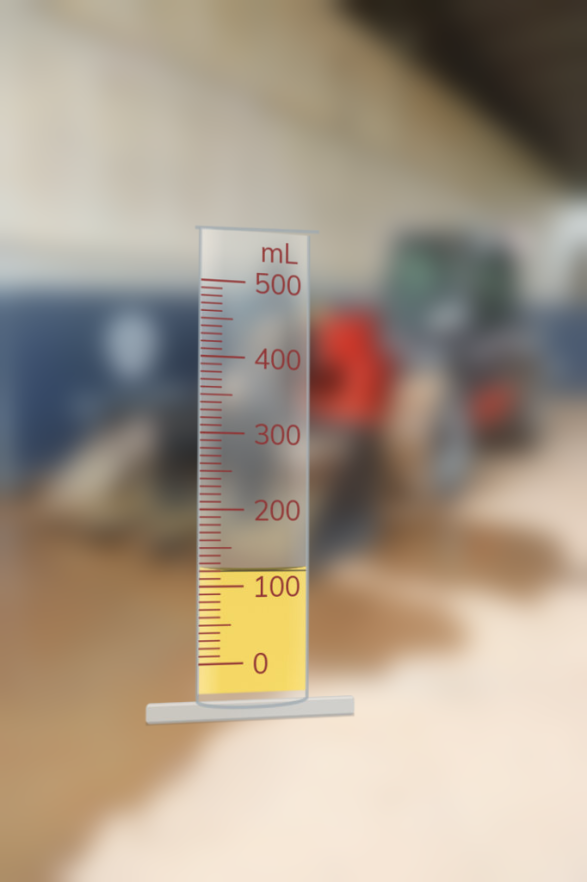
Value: value=120 unit=mL
